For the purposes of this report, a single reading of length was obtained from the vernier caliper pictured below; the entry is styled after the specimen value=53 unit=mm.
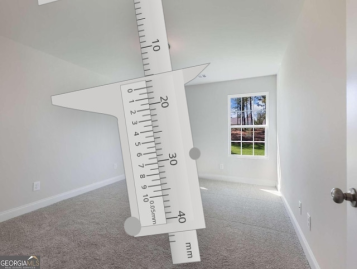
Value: value=17.0 unit=mm
